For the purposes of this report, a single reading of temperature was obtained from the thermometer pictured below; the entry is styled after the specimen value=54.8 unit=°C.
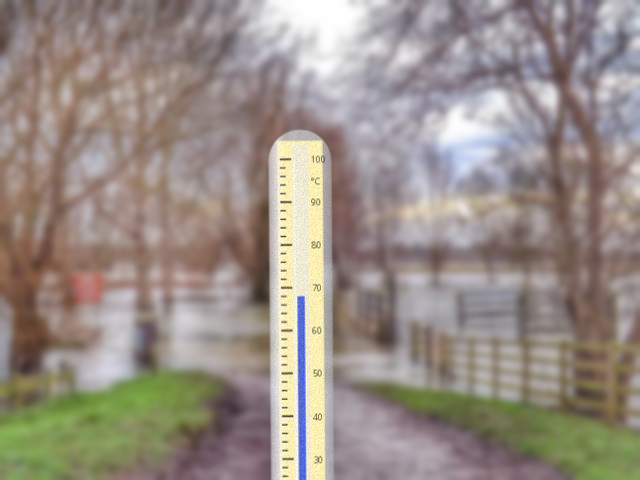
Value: value=68 unit=°C
